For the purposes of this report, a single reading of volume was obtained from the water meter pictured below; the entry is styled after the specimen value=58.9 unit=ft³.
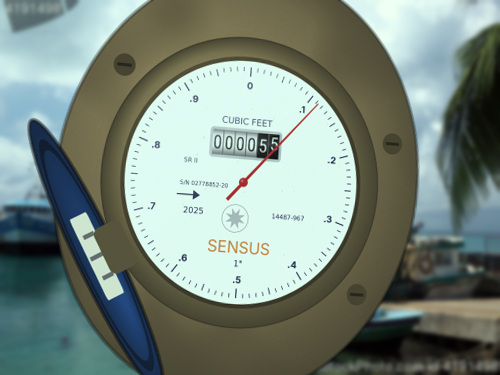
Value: value=55.11 unit=ft³
